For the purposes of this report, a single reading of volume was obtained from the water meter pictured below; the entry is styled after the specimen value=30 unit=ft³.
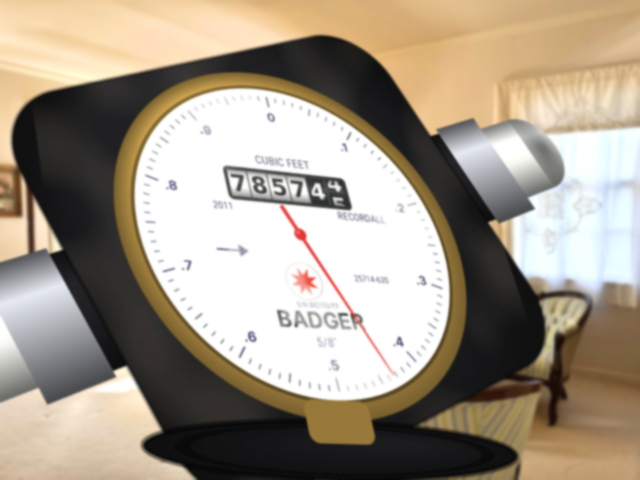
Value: value=785744.43 unit=ft³
